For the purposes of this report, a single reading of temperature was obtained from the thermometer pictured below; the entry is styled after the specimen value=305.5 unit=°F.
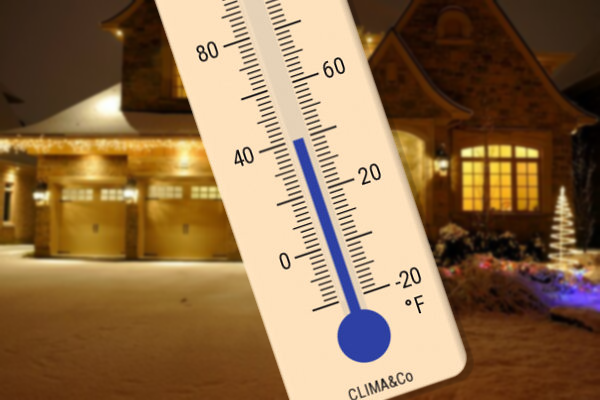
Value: value=40 unit=°F
